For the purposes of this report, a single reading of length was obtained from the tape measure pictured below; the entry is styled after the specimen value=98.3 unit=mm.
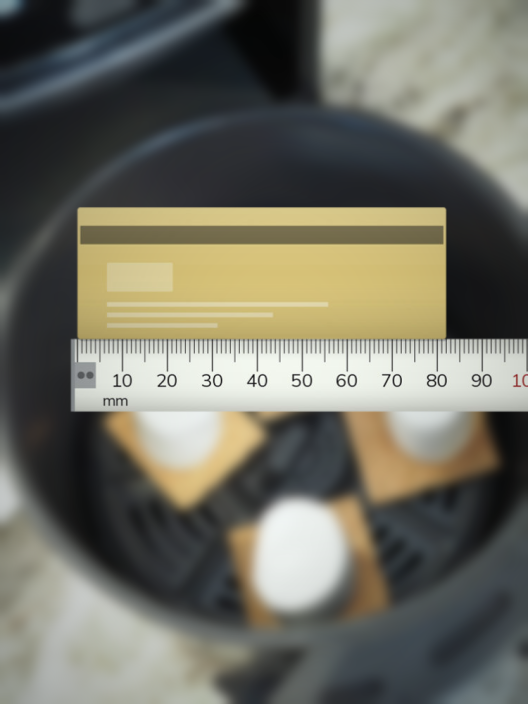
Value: value=82 unit=mm
